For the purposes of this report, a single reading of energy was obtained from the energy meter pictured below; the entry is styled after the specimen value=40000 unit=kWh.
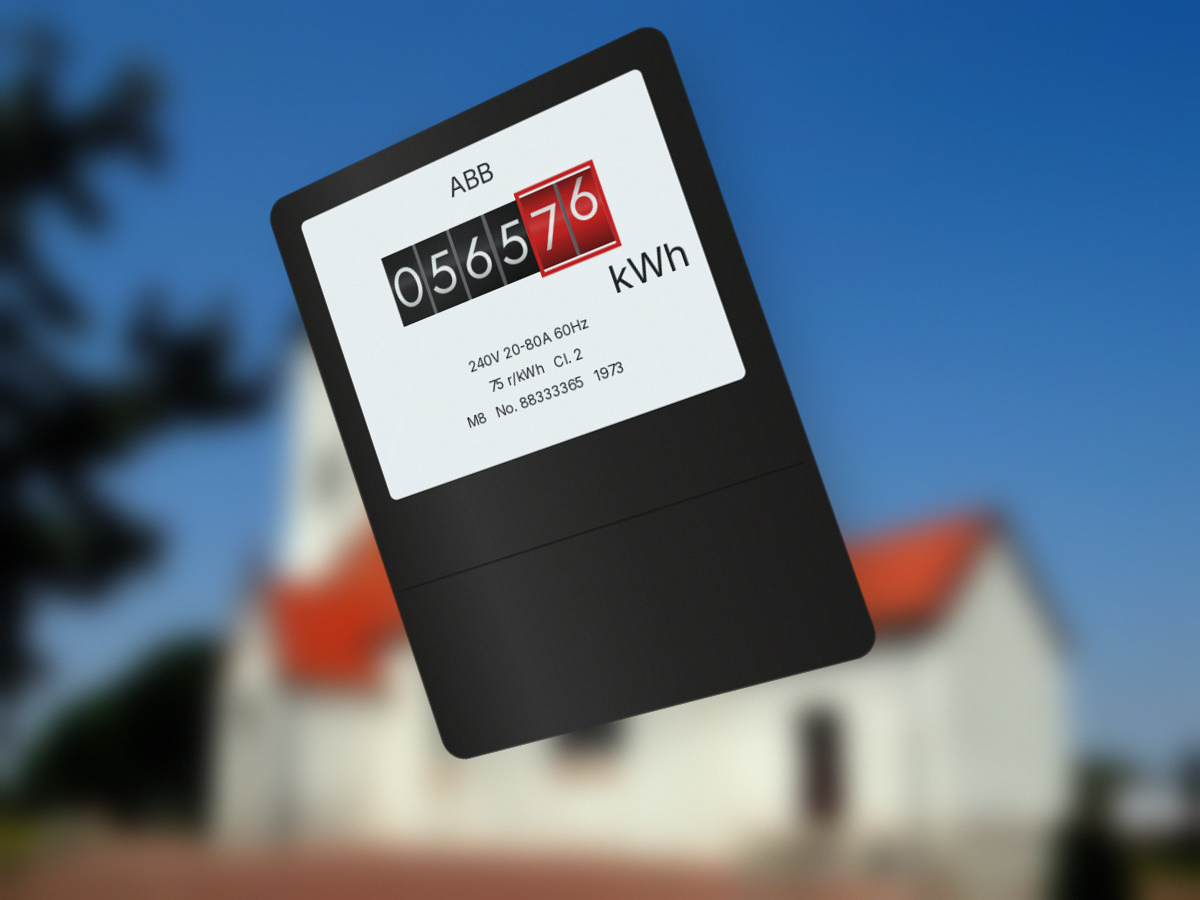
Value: value=565.76 unit=kWh
